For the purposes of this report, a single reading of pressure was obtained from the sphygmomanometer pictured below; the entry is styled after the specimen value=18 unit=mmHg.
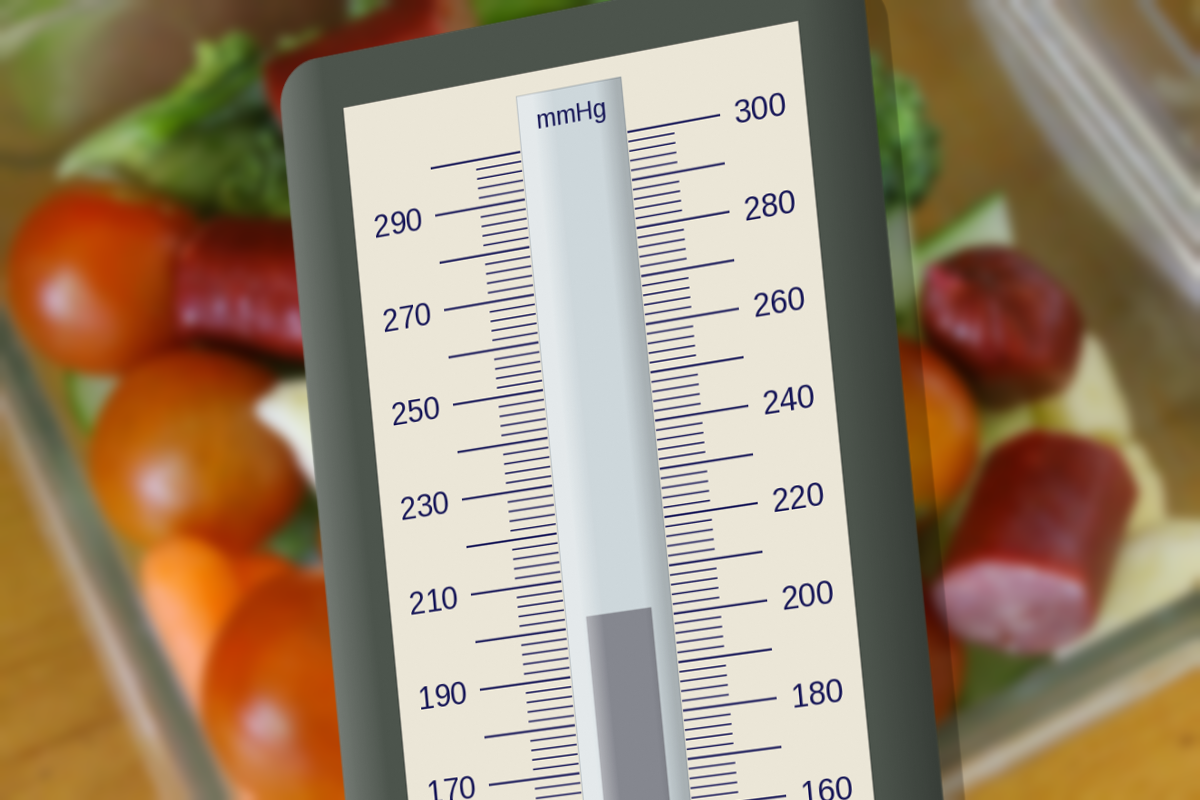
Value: value=202 unit=mmHg
